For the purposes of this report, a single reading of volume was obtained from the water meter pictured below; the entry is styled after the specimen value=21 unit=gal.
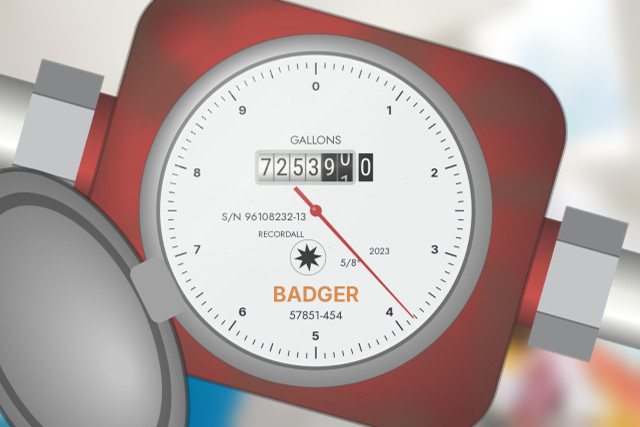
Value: value=7253903.8 unit=gal
